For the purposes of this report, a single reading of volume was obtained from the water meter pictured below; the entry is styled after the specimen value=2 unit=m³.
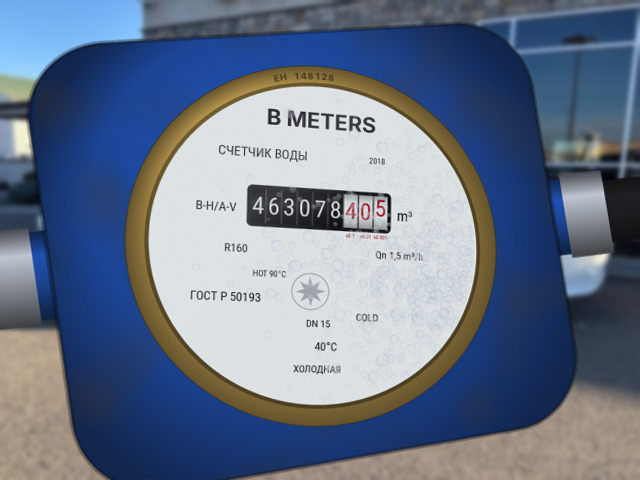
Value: value=463078.405 unit=m³
